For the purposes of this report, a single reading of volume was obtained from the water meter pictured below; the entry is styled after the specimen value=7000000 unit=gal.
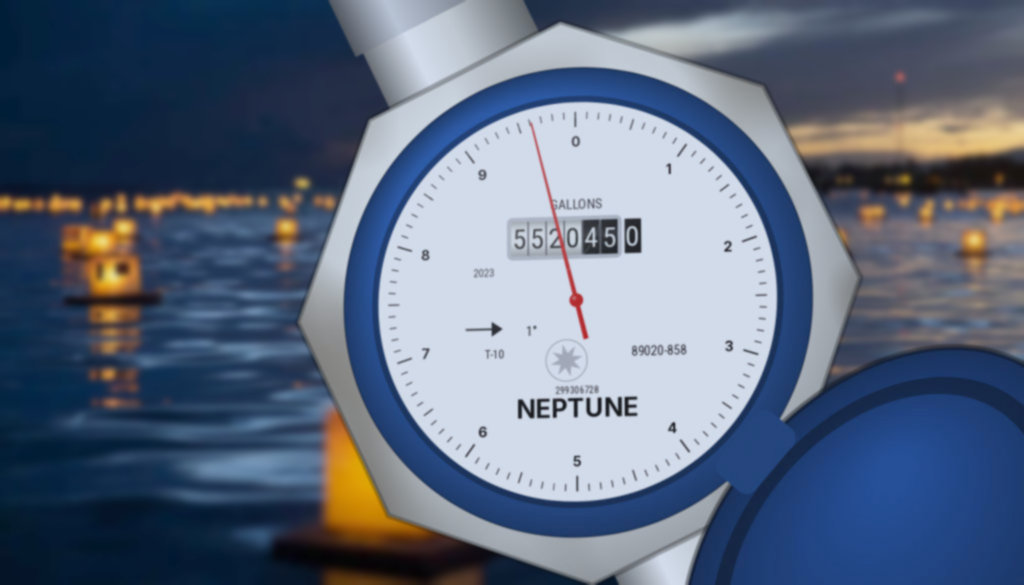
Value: value=5520449.6 unit=gal
